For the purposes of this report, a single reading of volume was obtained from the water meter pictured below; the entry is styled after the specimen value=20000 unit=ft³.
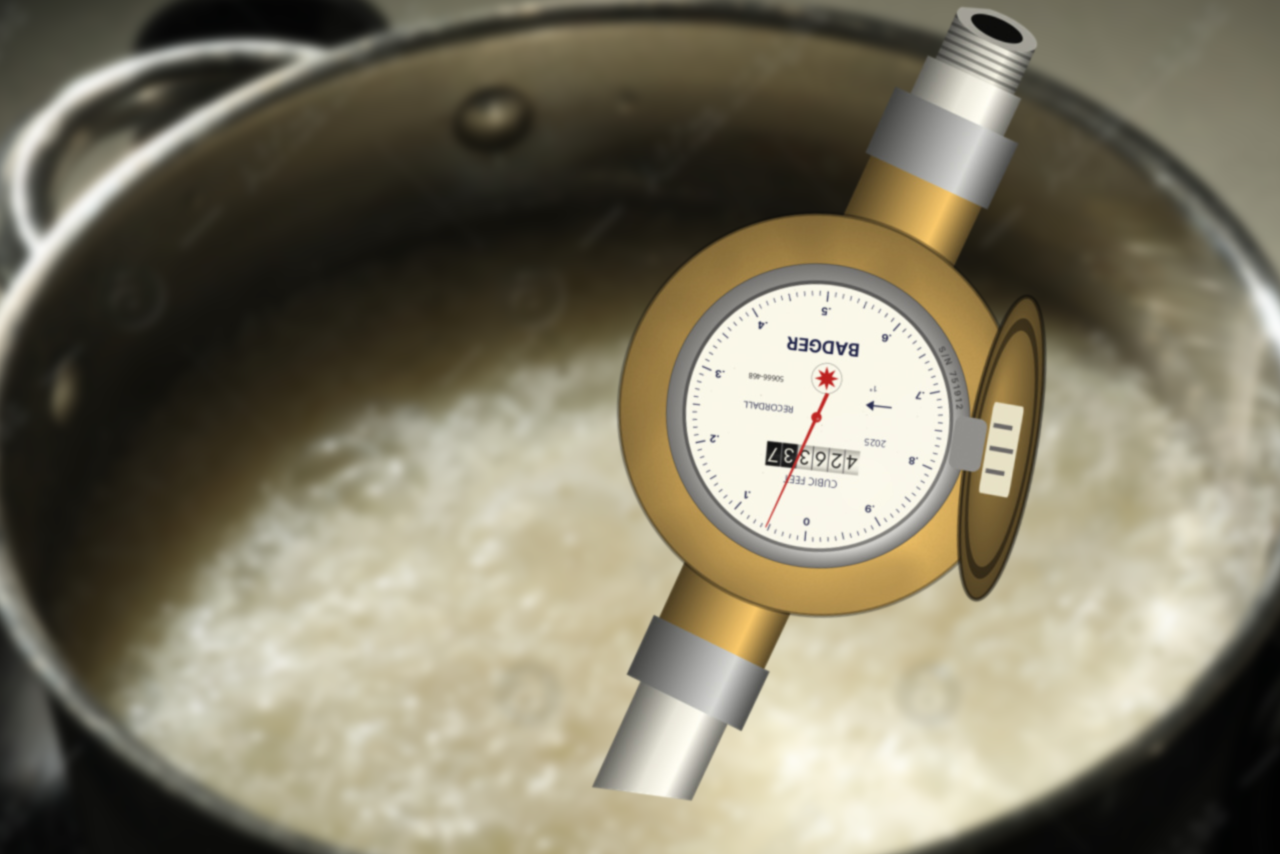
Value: value=426337.05 unit=ft³
